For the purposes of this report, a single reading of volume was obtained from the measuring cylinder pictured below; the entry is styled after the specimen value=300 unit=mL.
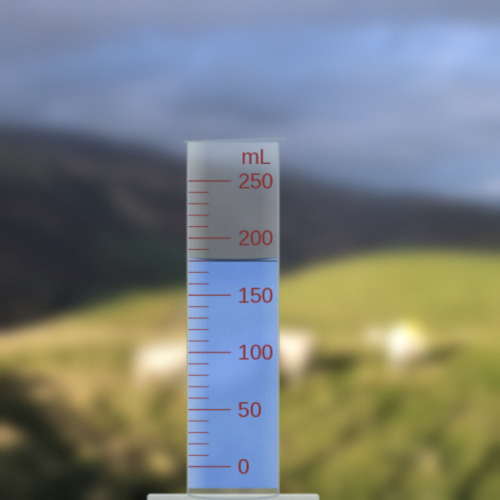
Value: value=180 unit=mL
